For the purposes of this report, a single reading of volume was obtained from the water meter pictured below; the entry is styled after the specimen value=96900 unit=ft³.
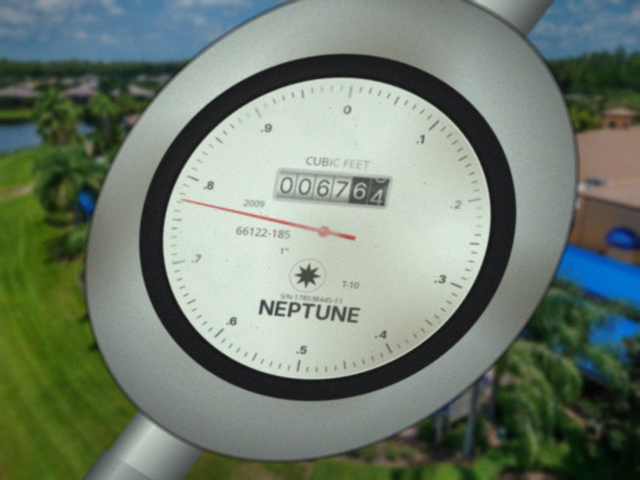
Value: value=6763.77 unit=ft³
